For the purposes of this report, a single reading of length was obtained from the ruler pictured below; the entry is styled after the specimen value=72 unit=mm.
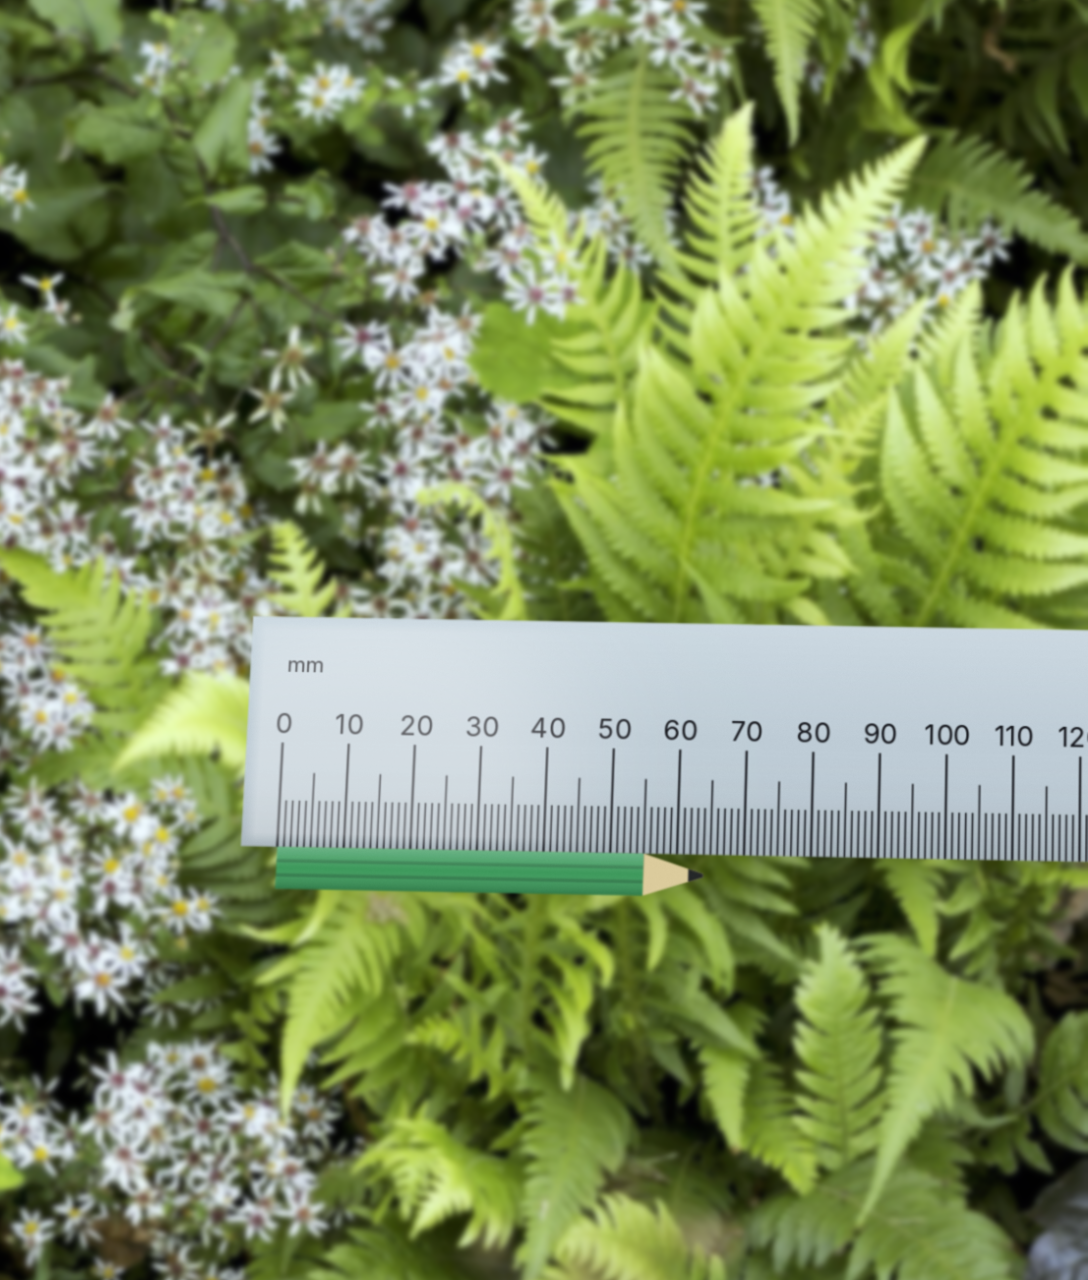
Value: value=64 unit=mm
